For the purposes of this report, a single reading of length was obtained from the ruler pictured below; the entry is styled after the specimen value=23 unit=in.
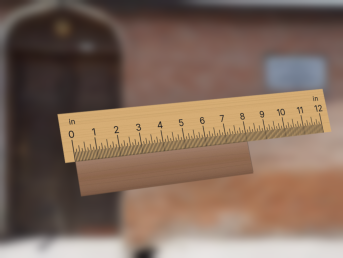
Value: value=8 unit=in
